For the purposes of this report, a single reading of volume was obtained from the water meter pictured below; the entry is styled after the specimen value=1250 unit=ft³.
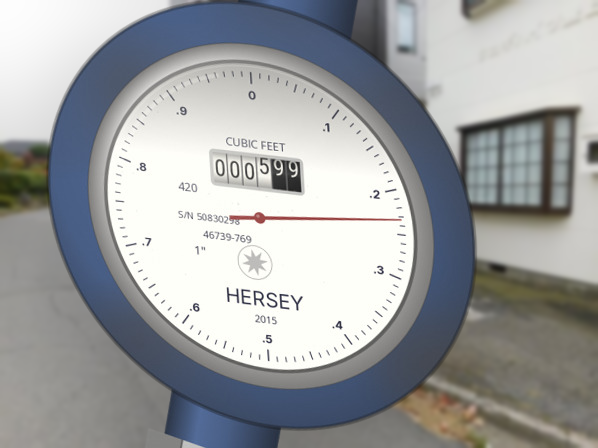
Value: value=599.23 unit=ft³
